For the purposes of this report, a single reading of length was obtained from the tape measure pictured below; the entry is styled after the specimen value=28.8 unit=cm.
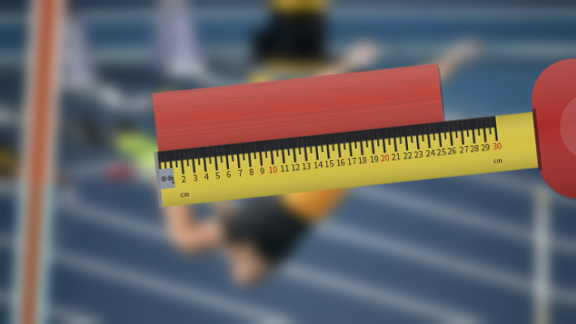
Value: value=25.5 unit=cm
